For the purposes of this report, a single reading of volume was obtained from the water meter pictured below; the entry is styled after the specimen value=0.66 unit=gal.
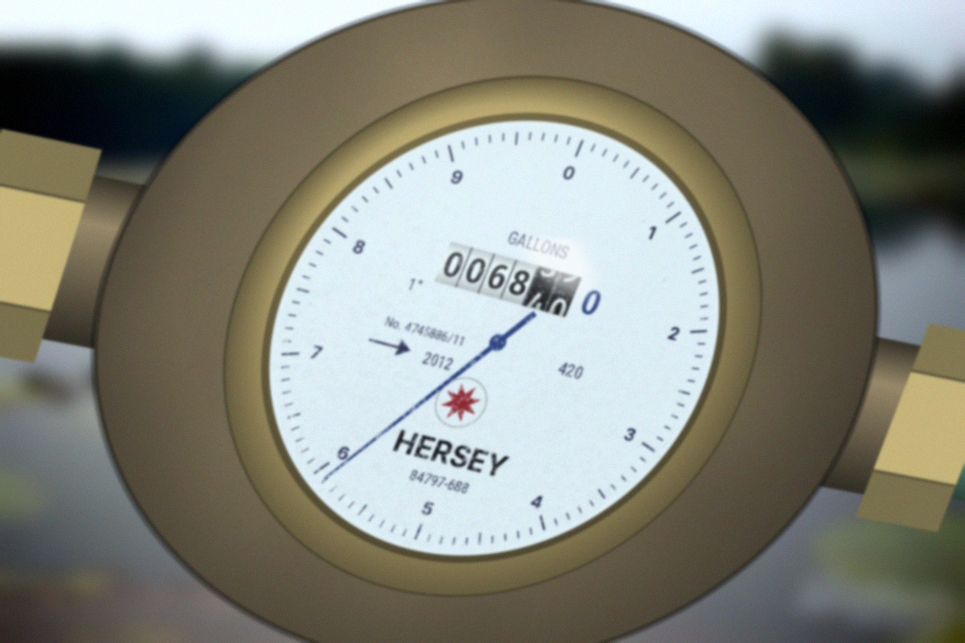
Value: value=68395.9 unit=gal
